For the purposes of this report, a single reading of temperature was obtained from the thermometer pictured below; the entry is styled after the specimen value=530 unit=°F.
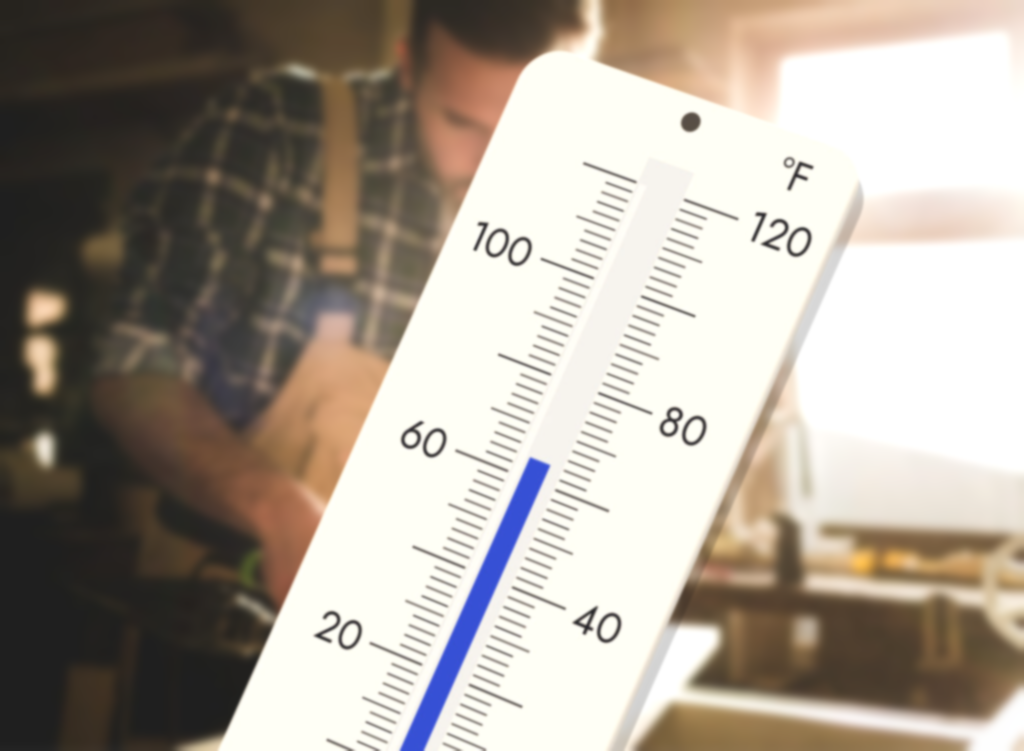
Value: value=64 unit=°F
